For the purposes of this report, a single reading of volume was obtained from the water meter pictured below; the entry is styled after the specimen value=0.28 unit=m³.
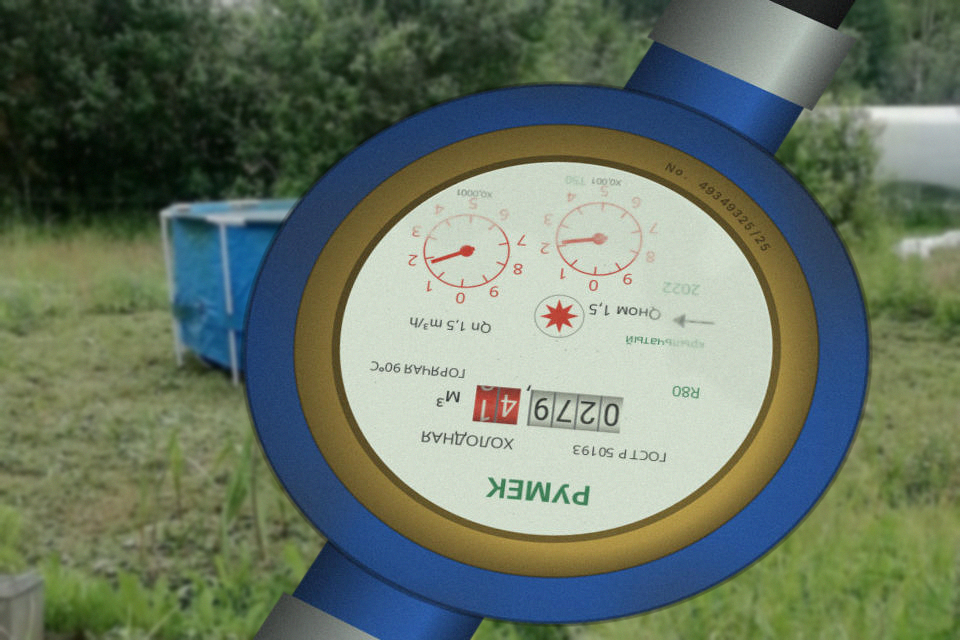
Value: value=279.4121 unit=m³
